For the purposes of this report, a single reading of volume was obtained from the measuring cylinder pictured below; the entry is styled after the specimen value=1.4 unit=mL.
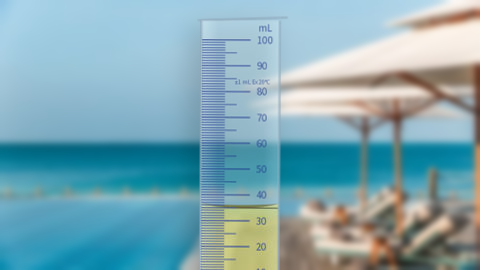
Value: value=35 unit=mL
